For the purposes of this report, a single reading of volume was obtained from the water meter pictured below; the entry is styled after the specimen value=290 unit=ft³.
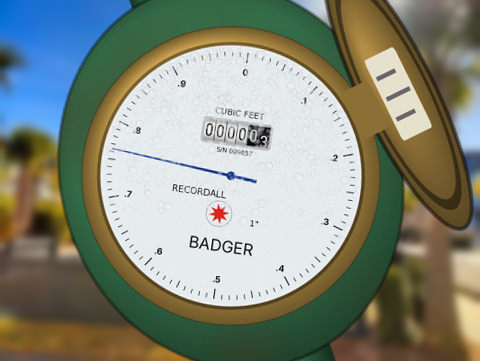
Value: value=2.76 unit=ft³
